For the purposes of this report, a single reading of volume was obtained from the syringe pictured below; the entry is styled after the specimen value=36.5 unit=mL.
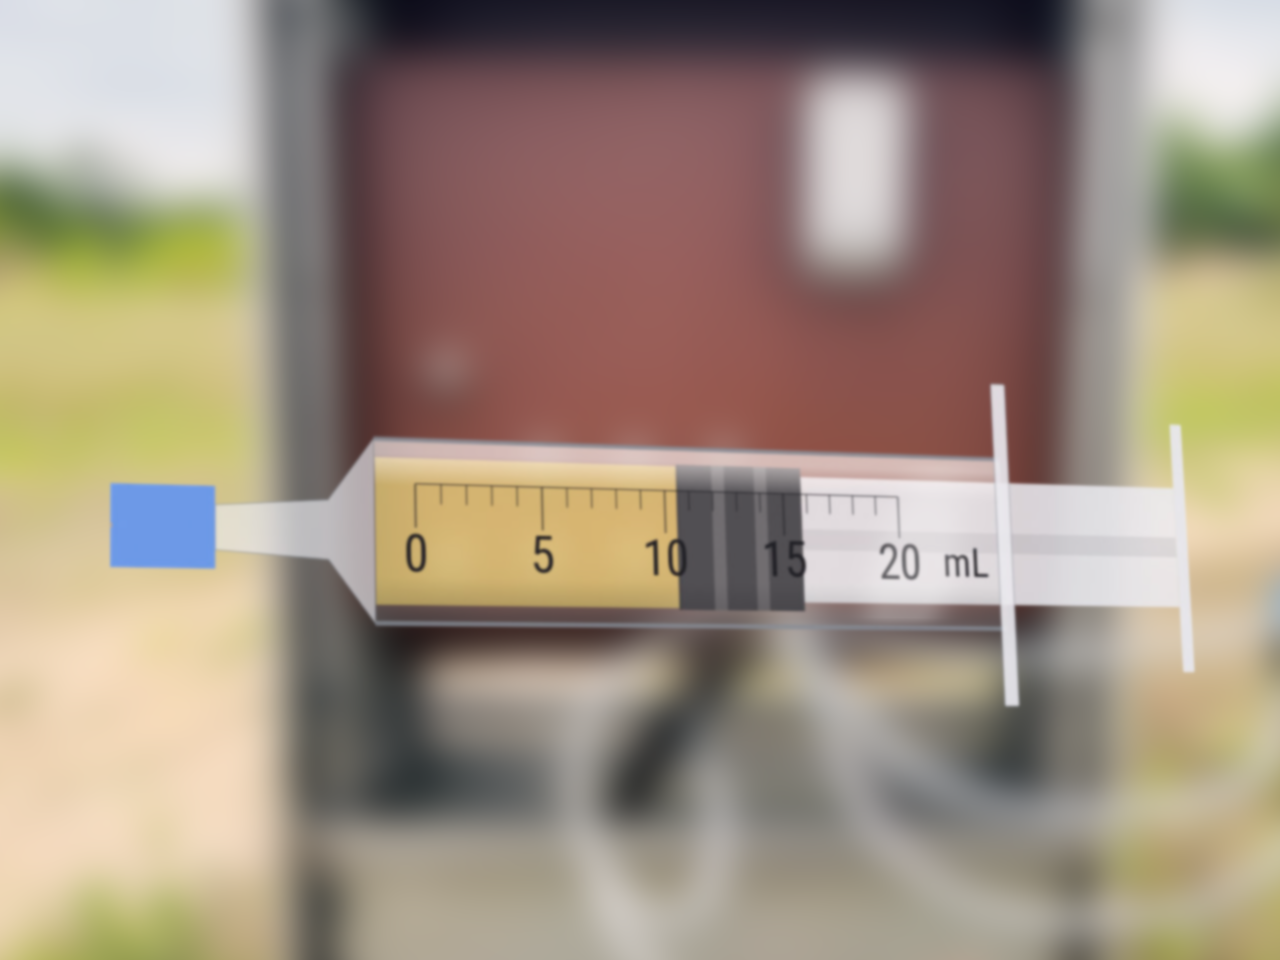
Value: value=10.5 unit=mL
